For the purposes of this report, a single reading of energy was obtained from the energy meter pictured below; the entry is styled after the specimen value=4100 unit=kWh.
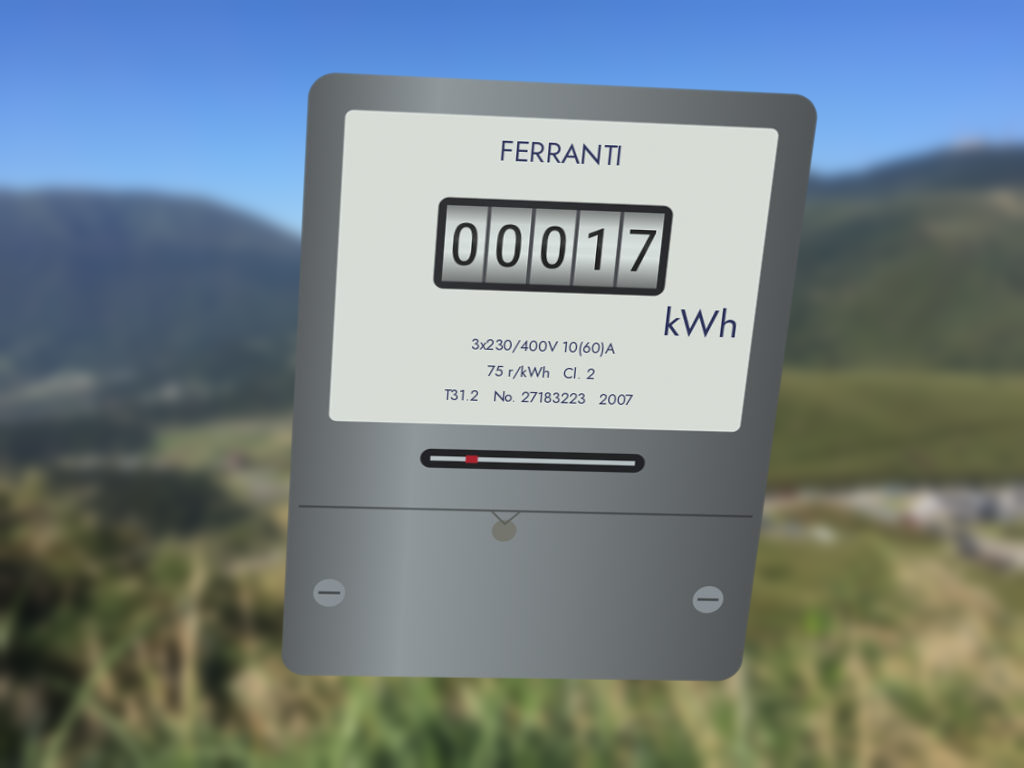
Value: value=17 unit=kWh
